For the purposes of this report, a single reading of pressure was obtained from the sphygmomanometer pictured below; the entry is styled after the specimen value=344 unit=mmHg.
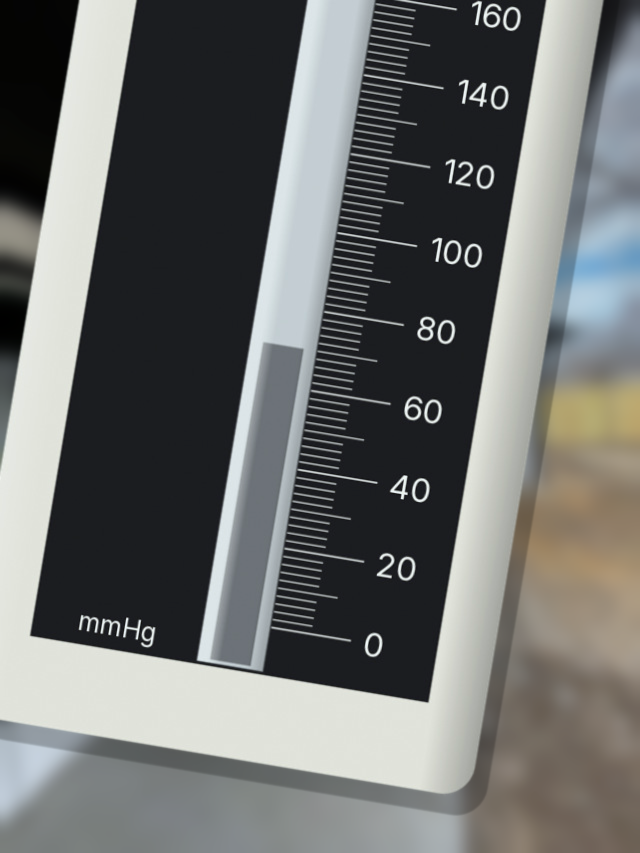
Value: value=70 unit=mmHg
